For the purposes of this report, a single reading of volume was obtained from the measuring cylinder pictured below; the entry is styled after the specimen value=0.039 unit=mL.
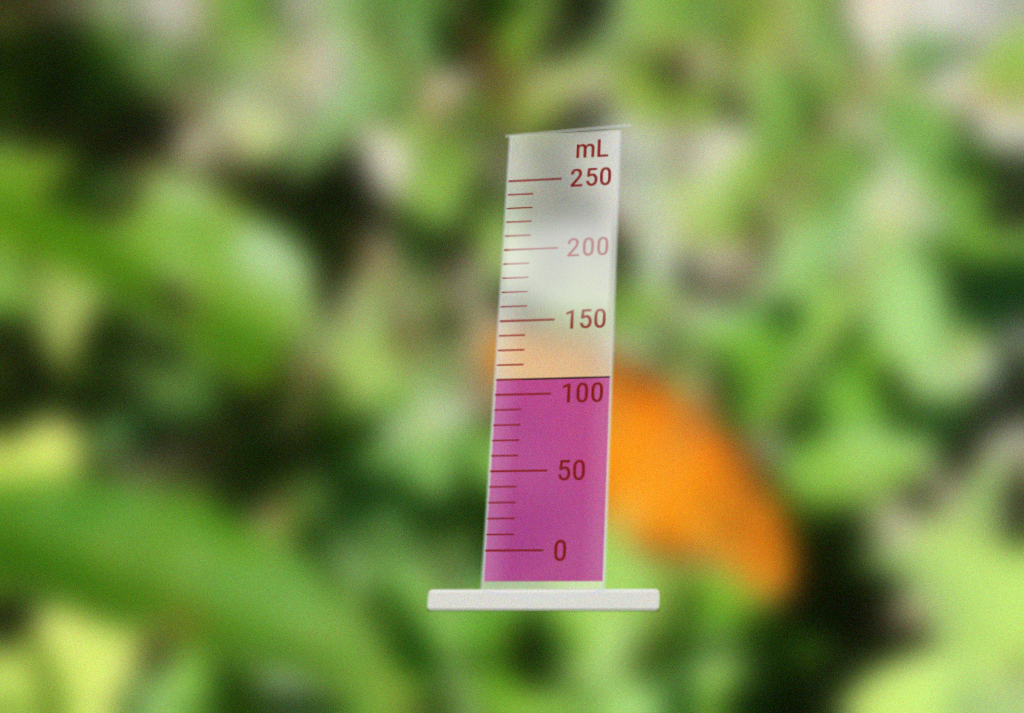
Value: value=110 unit=mL
